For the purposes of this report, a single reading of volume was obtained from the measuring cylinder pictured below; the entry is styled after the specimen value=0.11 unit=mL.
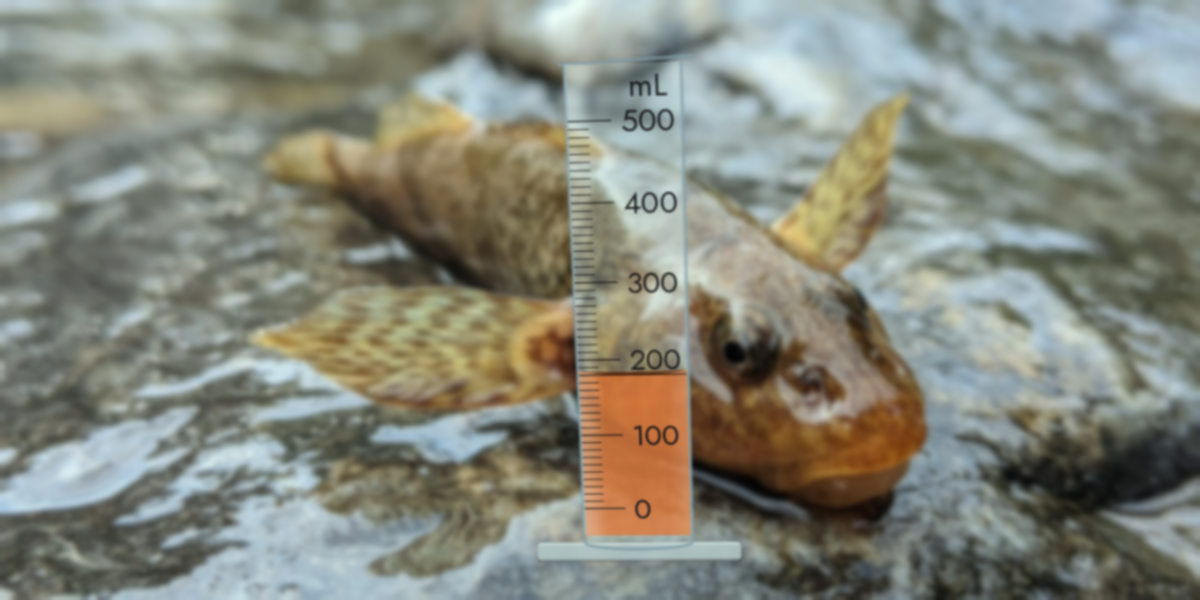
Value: value=180 unit=mL
